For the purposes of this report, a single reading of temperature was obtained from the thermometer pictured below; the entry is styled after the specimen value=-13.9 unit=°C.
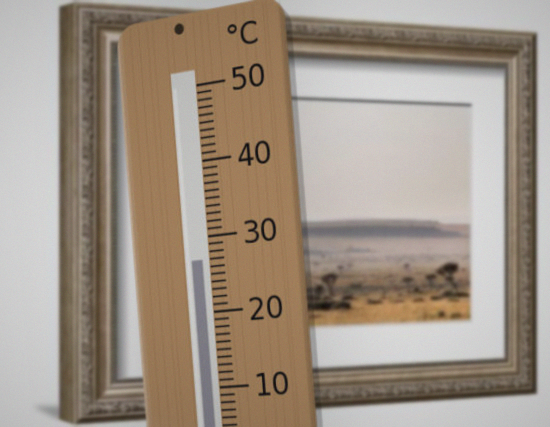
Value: value=27 unit=°C
